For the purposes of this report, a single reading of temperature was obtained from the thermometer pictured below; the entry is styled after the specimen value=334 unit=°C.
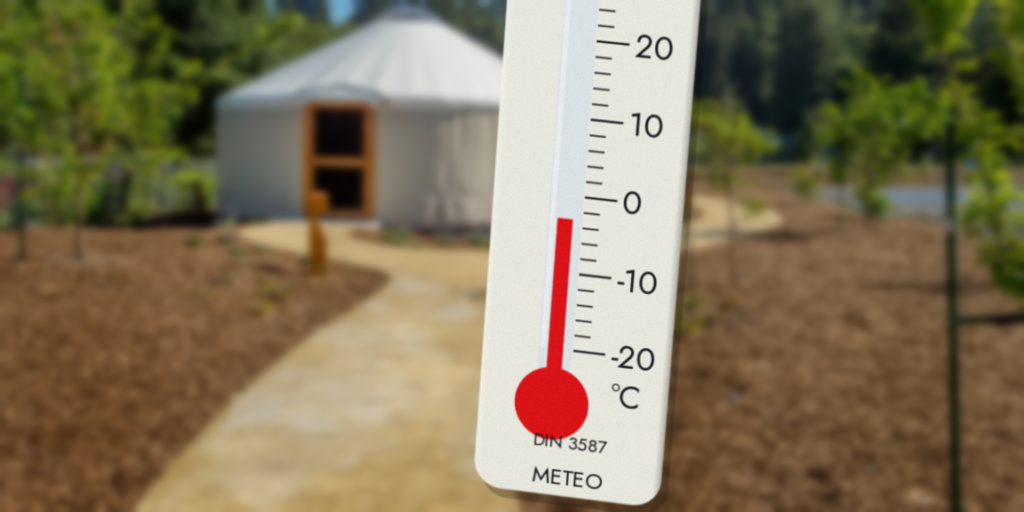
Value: value=-3 unit=°C
